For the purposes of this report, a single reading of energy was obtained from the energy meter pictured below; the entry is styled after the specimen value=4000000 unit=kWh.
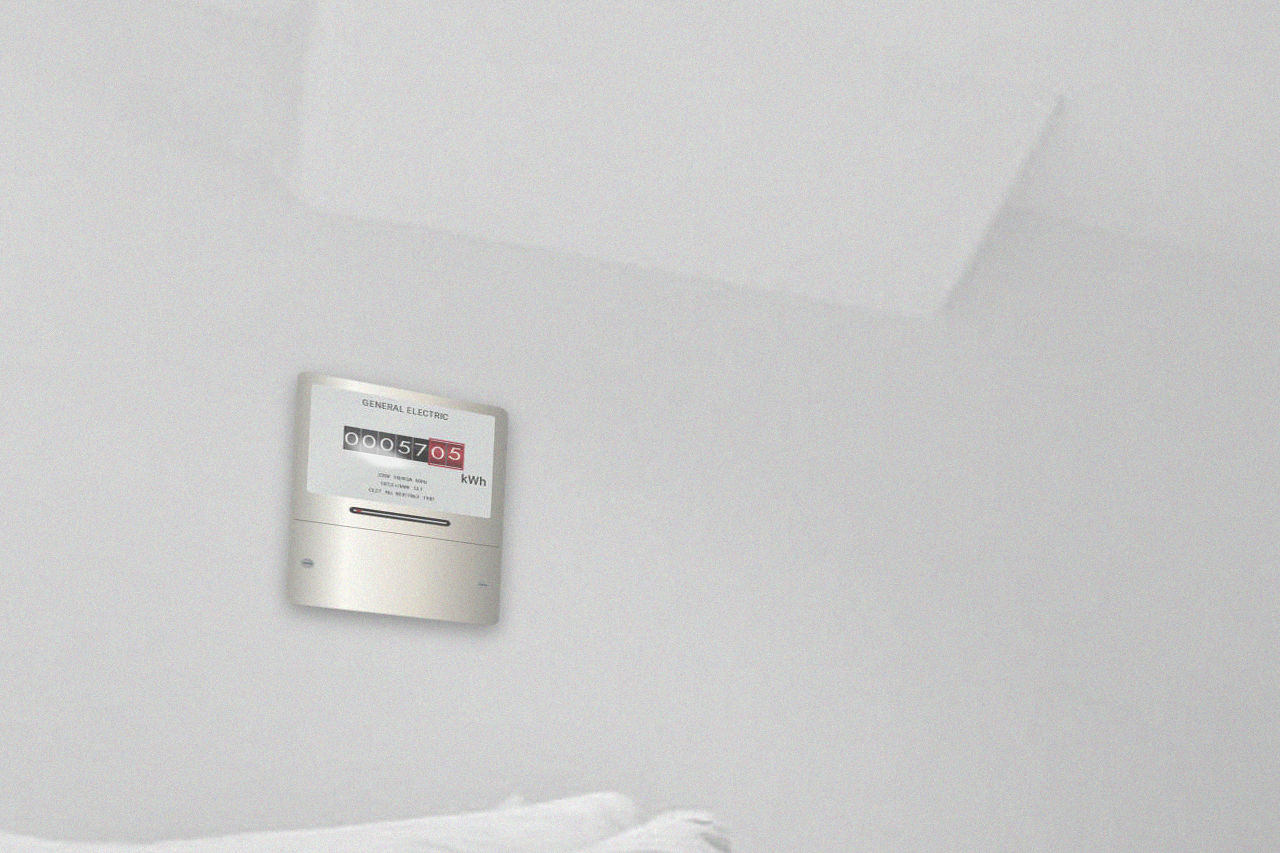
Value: value=57.05 unit=kWh
